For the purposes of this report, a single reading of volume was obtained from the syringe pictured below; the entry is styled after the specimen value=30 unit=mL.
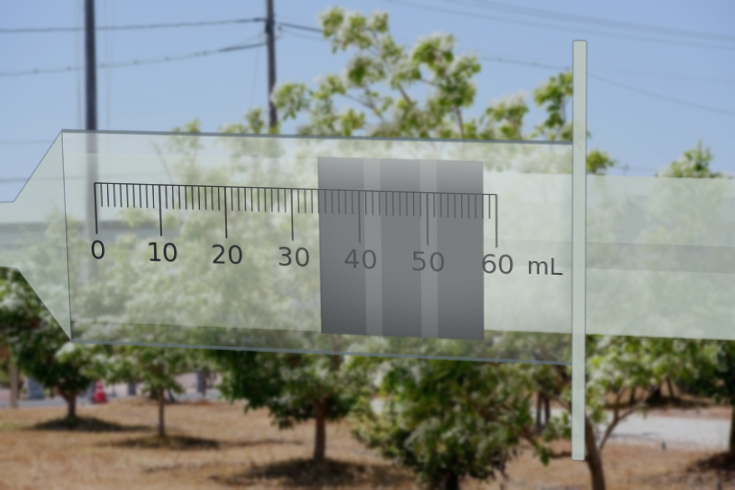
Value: value=34 unit=mL
